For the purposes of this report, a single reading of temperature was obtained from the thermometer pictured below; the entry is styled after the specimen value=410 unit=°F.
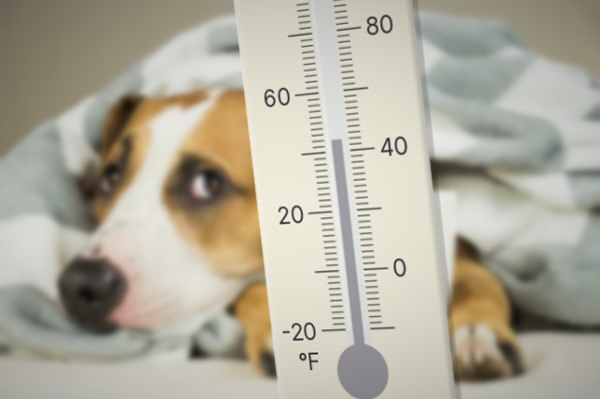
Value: value=44 unit=°F
